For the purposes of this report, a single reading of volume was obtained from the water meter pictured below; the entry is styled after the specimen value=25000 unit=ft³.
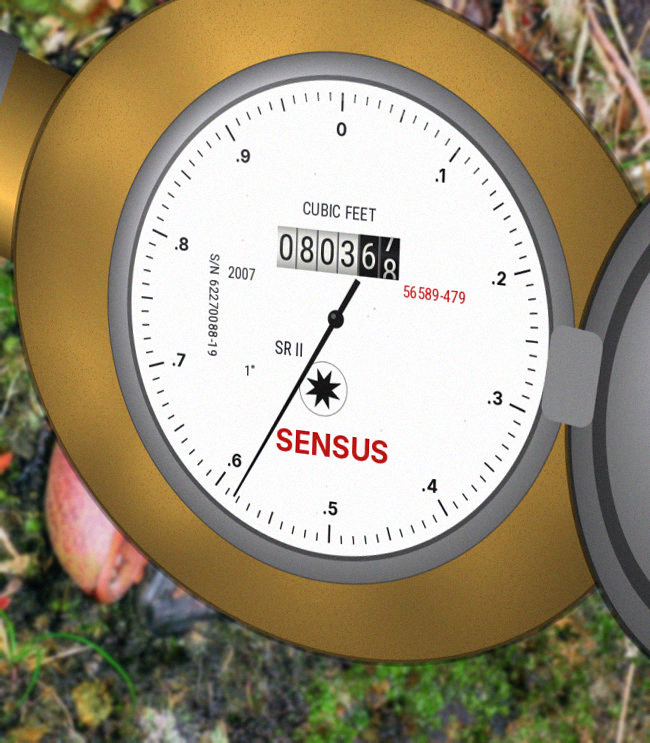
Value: value=80367.58 unit=ft³
